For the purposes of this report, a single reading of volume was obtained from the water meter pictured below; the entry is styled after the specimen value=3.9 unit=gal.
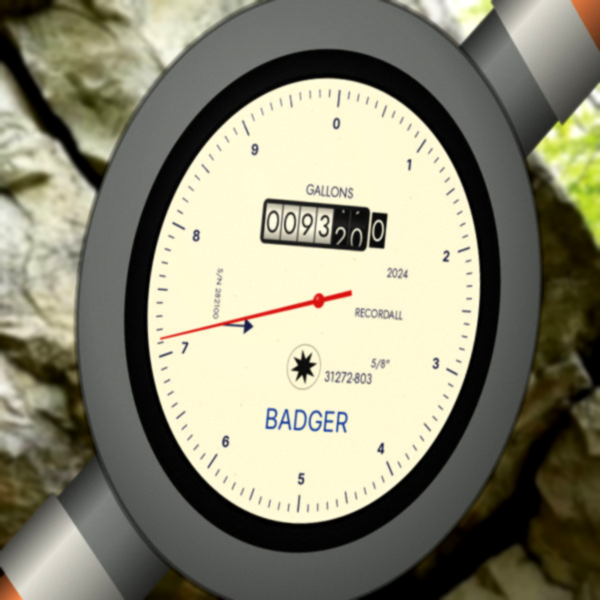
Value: value=93197.1 unit=gal
